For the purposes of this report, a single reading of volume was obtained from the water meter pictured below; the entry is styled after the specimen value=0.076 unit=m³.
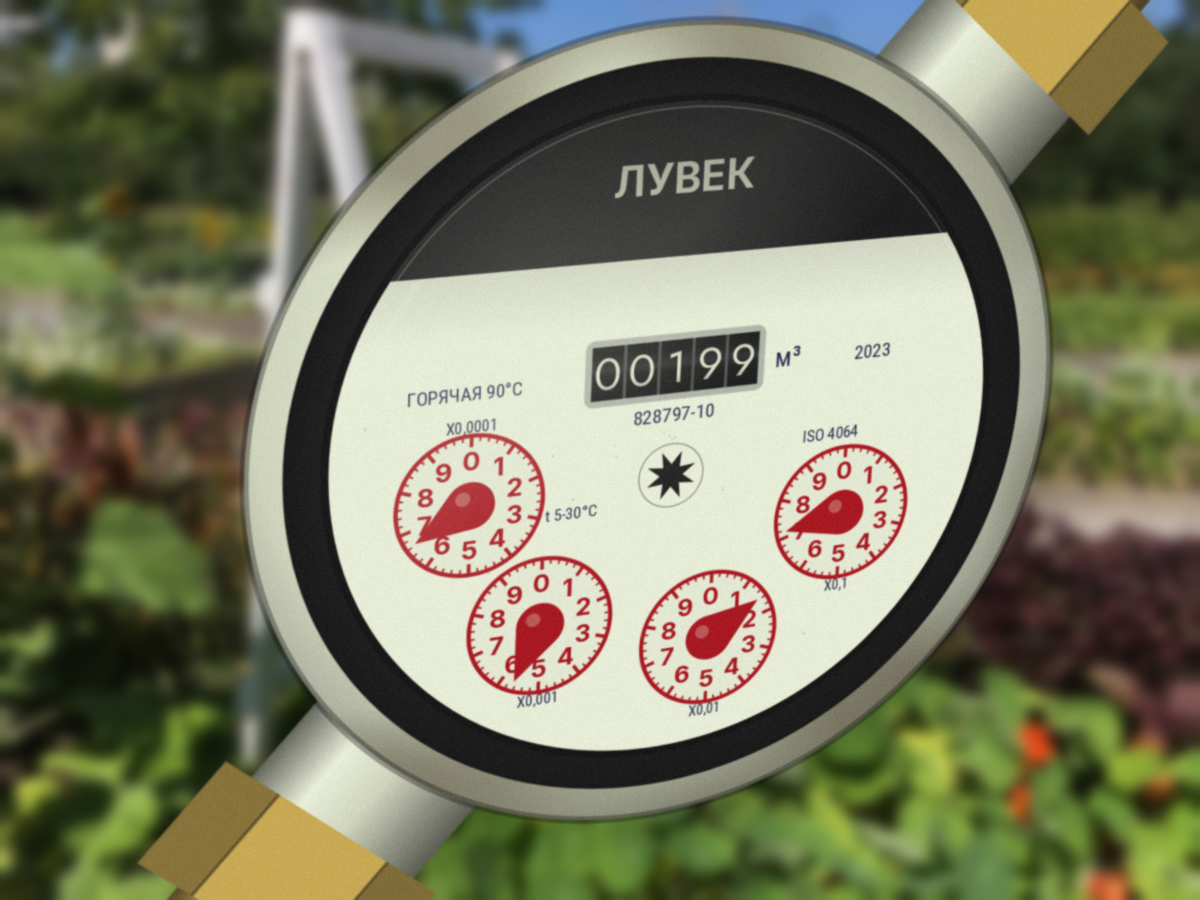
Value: value=199.7156 unit=m³
